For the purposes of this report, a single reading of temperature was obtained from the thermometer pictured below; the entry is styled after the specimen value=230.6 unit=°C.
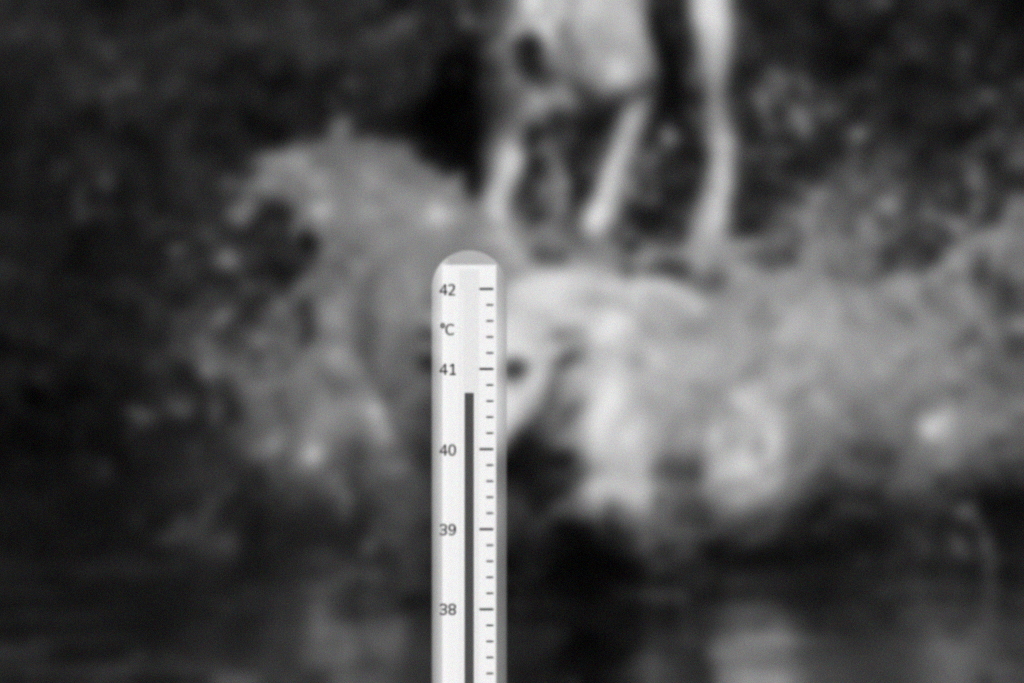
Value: value=40.7 unit=°C
